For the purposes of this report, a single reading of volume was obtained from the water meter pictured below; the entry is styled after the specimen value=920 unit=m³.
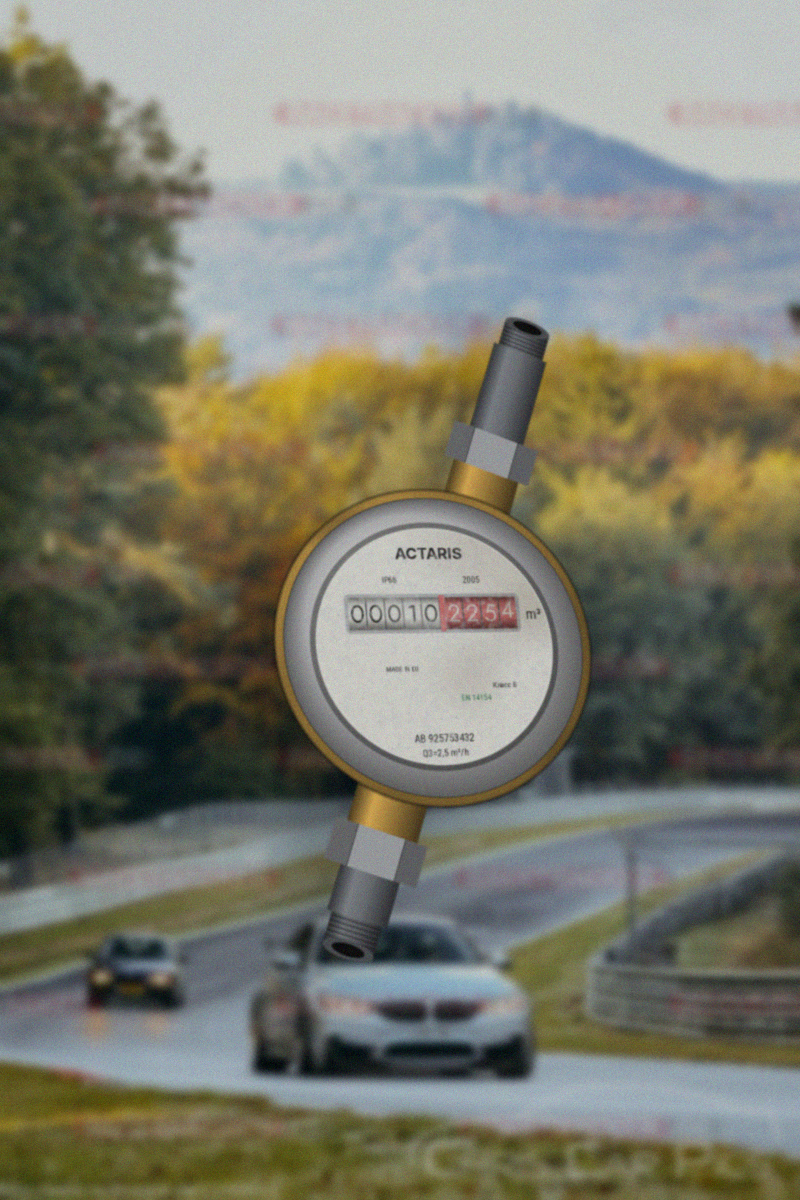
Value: value=10.2254 unit=m³
